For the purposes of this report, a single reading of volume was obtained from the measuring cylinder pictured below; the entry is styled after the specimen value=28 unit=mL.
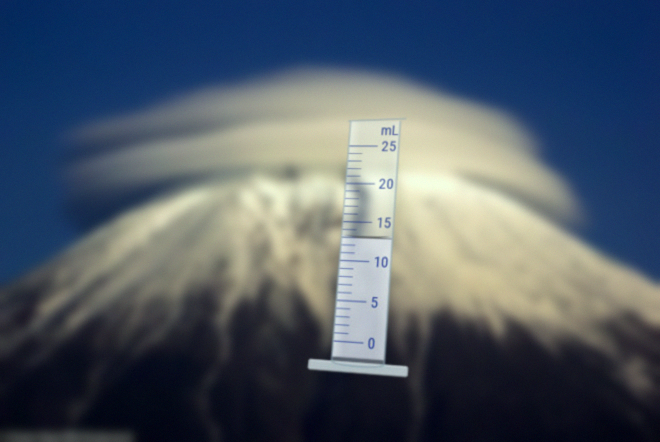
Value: value=13 unit=mL
